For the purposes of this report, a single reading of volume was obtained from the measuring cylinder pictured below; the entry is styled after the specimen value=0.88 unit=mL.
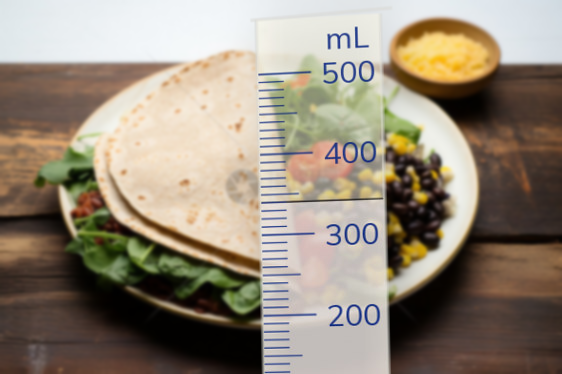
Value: value=340 unit=mL
